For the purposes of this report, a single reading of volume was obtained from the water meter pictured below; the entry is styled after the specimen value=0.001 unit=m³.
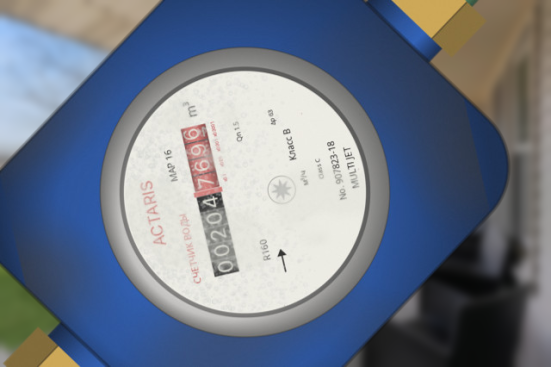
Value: value=204.7696 unit=m³
